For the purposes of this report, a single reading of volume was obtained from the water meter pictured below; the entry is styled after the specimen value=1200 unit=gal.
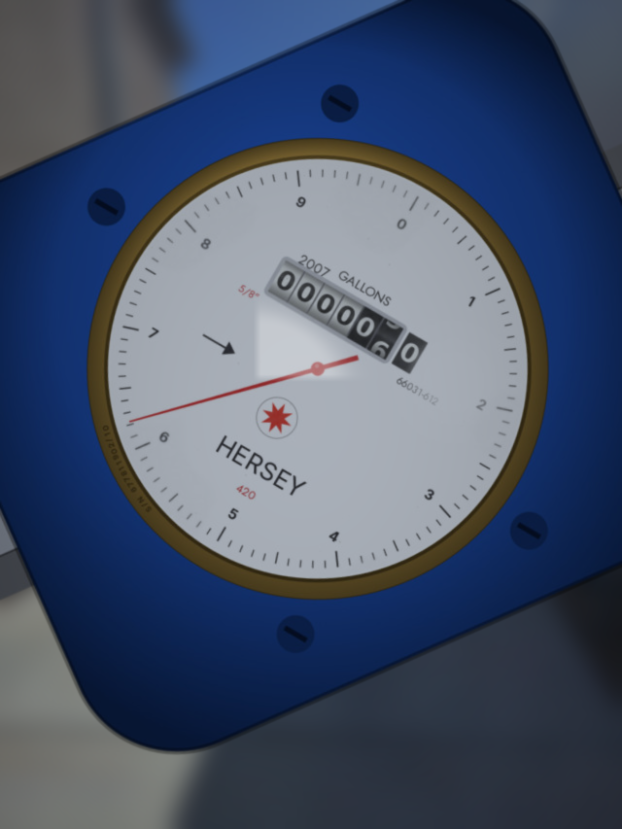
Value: value=56.2 unit=gal
